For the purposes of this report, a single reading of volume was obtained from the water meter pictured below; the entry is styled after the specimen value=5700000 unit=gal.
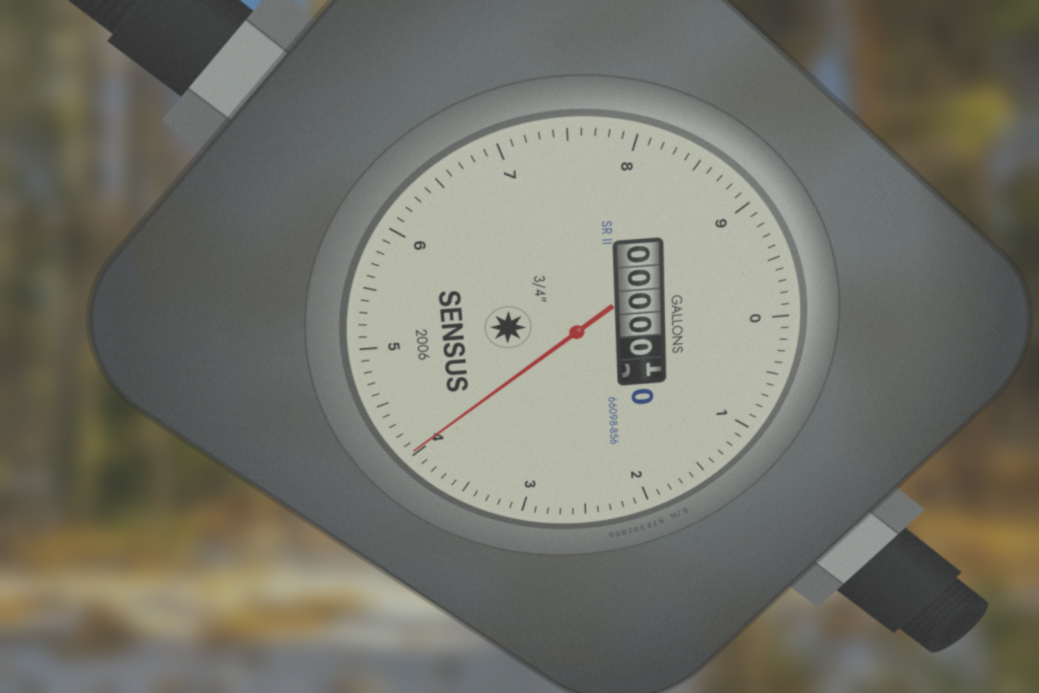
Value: value=14.0 unit=gal
